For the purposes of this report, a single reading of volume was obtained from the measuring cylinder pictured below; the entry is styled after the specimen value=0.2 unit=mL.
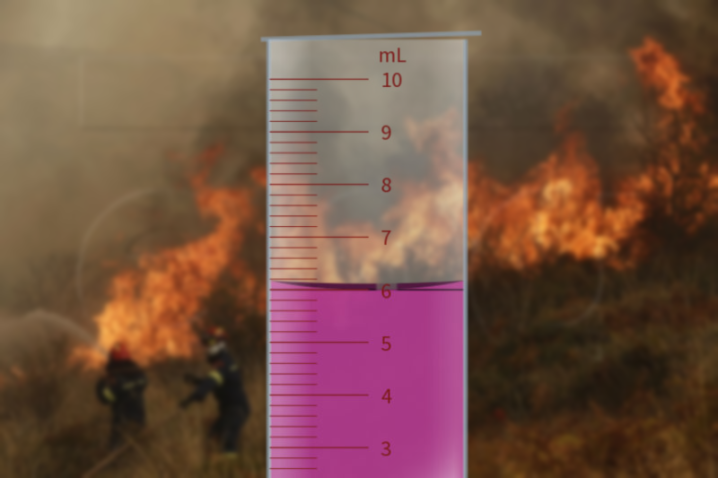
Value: value=6 unit=mL
